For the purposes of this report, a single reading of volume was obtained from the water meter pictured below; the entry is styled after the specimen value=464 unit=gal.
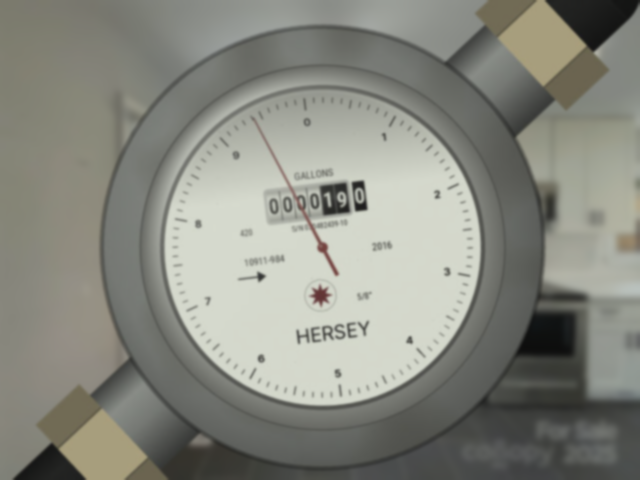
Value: value=189.4 unit=gal
